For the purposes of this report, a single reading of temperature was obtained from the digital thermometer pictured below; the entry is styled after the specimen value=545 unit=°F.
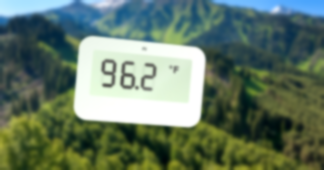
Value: value=96.2 unit=°F
